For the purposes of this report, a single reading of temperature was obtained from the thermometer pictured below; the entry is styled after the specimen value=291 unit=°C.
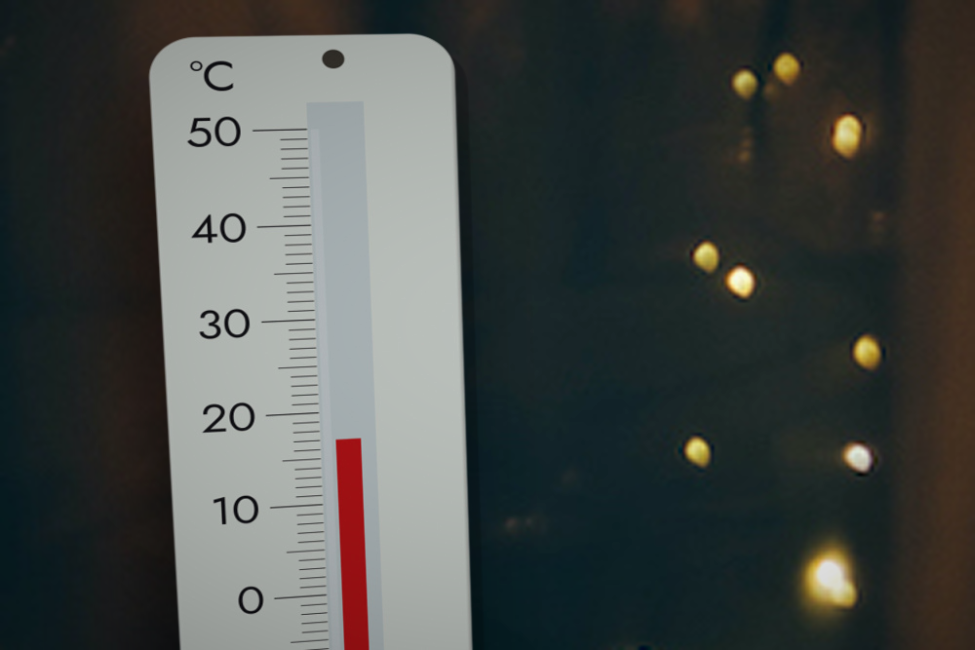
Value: value=17 unit=°C
